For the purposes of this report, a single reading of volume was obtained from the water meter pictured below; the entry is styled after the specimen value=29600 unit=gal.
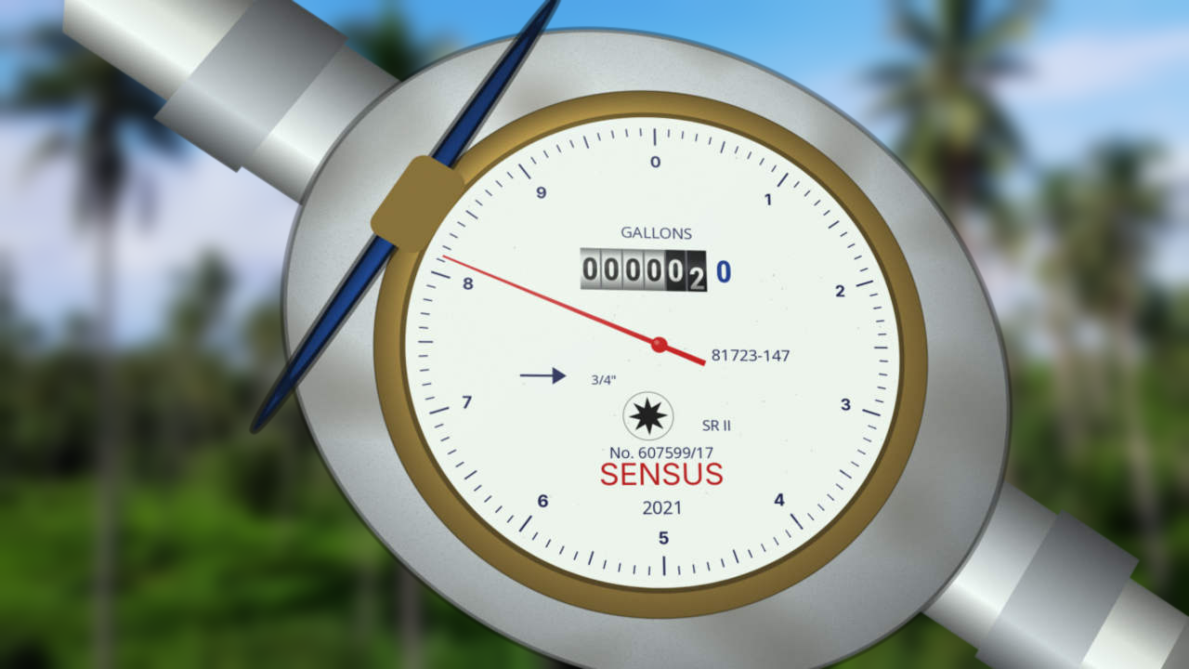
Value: value=18.1 unit=gal
